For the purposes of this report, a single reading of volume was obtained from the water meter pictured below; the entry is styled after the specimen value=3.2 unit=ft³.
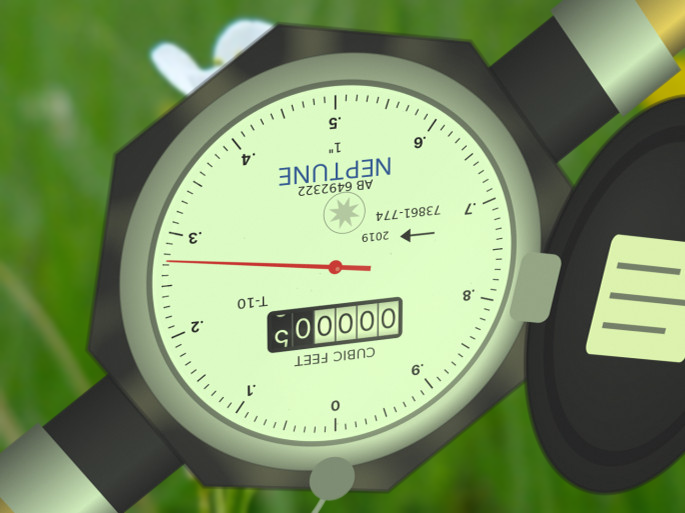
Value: value=5.27 unit=ft³
